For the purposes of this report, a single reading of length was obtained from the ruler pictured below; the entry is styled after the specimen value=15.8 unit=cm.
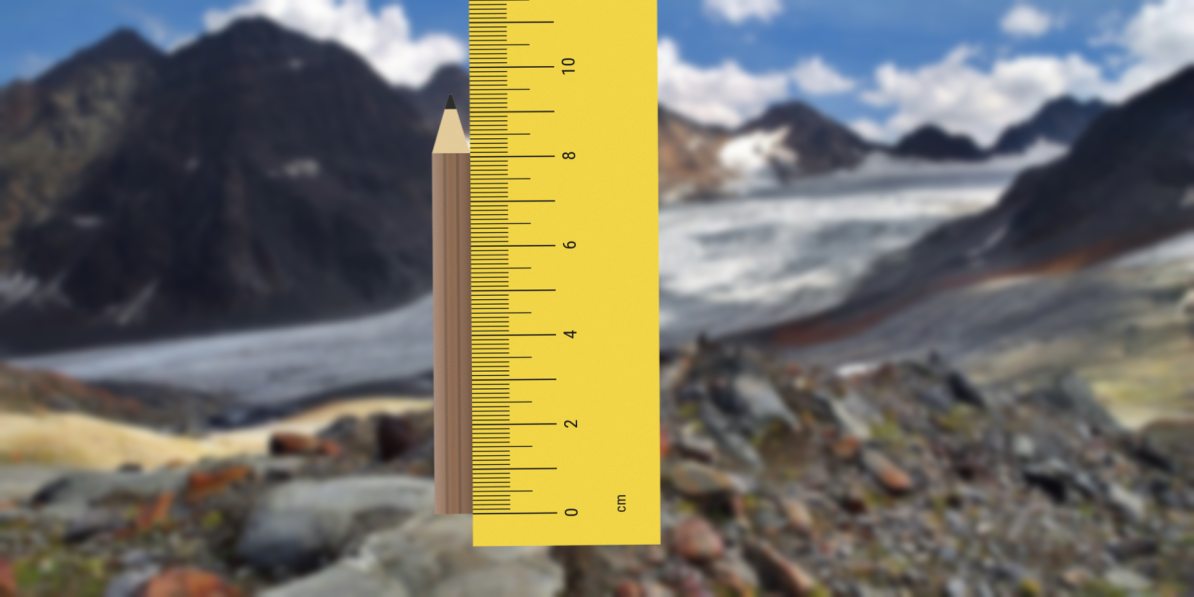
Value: value=9.4 unit=cm
